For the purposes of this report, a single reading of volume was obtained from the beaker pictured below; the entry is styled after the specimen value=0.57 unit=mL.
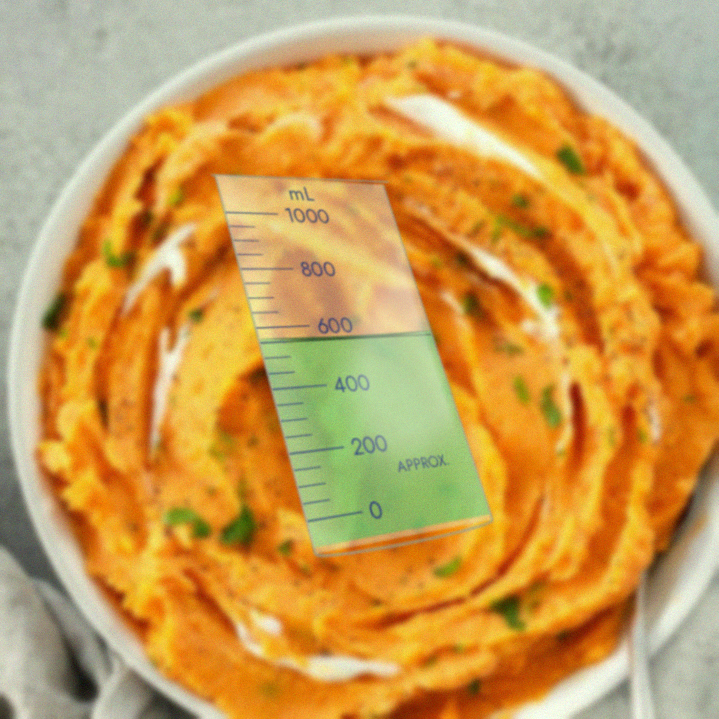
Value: value=550 unit=mL
